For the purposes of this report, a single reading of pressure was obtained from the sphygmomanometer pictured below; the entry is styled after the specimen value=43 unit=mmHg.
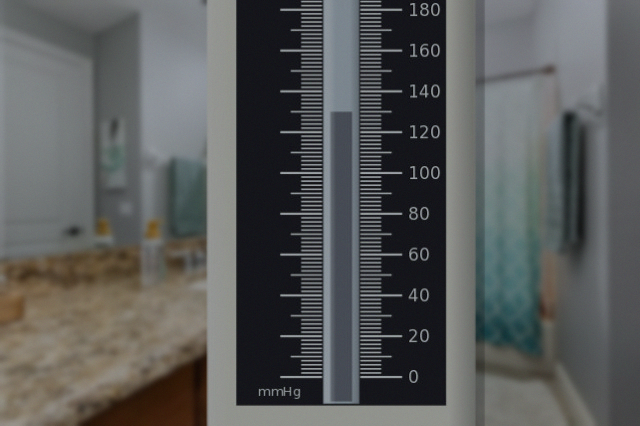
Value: value=130 unit=mmHg
